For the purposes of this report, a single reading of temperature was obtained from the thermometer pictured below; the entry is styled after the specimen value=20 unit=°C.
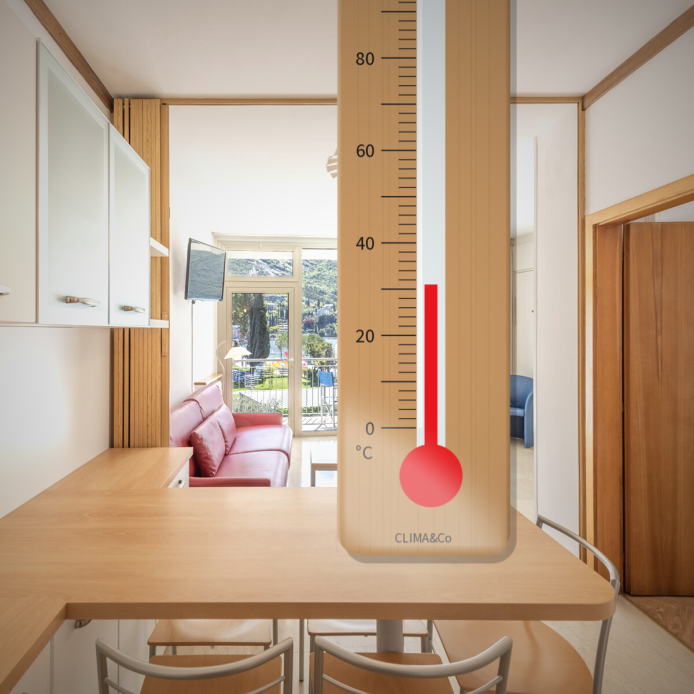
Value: value=31 unit=°C
